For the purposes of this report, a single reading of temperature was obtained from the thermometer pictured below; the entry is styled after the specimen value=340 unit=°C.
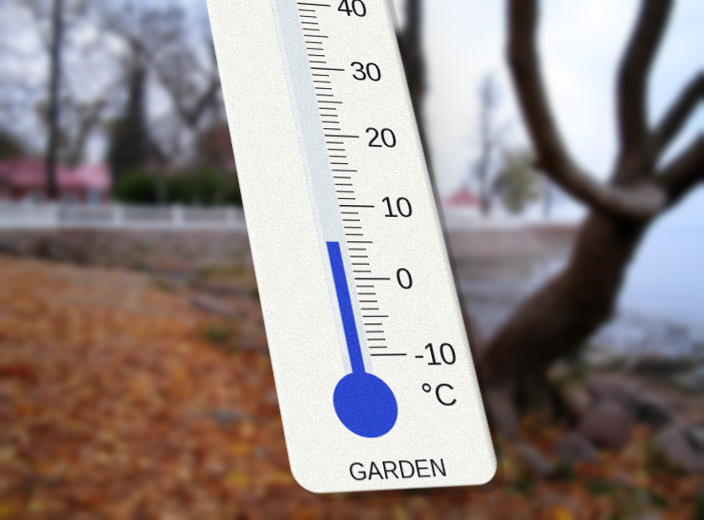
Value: value=5 unit=°C
